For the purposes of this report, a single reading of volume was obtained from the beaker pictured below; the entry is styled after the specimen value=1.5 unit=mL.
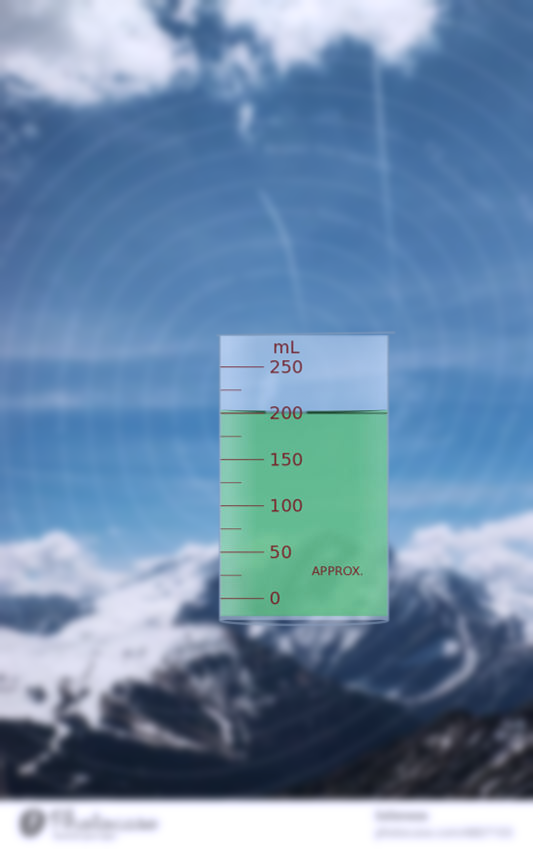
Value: value=200 unit=mL
